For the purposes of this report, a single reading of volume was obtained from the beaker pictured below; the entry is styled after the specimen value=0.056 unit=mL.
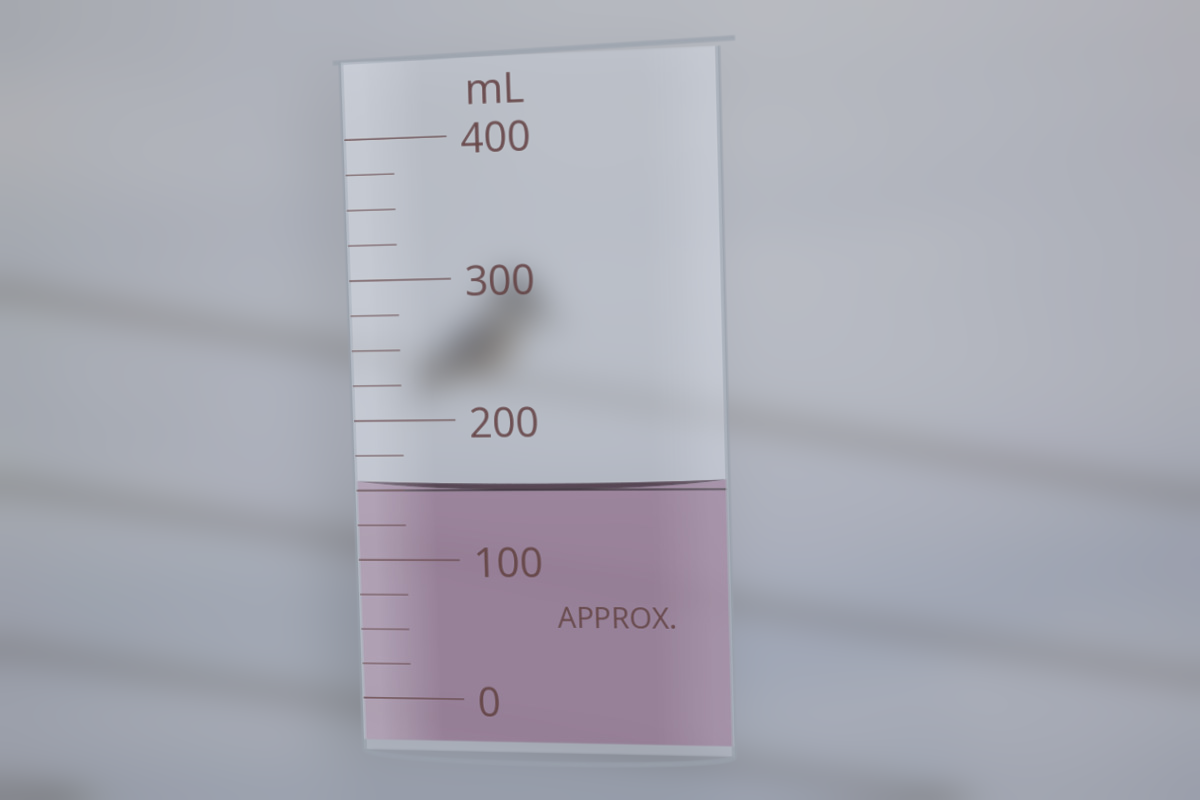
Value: value=150 unit=mL
